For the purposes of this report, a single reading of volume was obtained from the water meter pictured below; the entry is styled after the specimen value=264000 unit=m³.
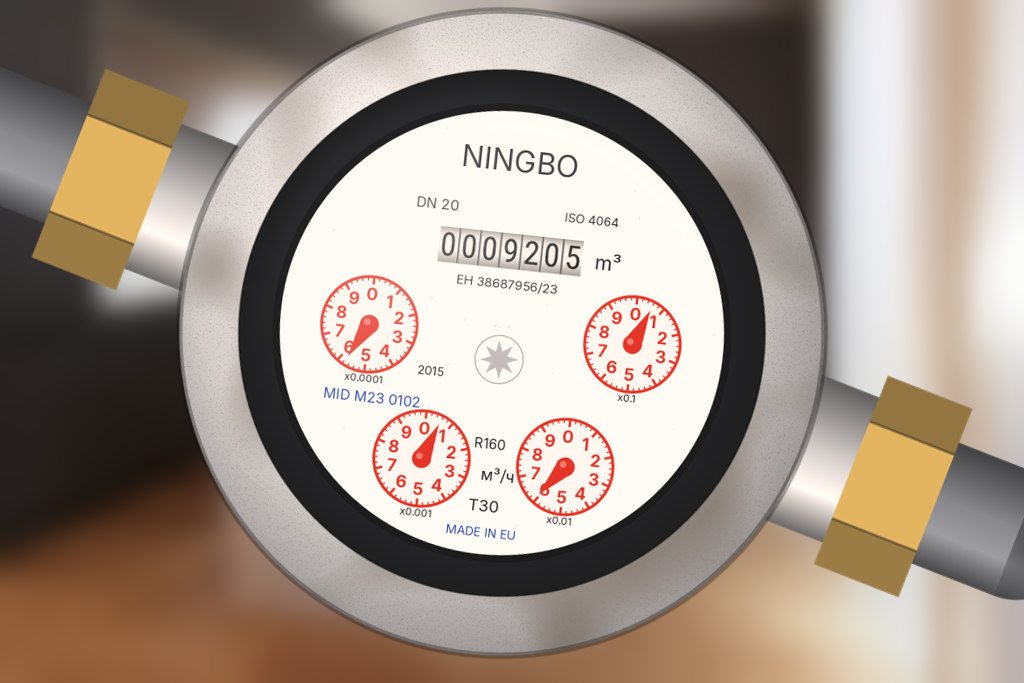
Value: value=9205.0605 unit=m³
